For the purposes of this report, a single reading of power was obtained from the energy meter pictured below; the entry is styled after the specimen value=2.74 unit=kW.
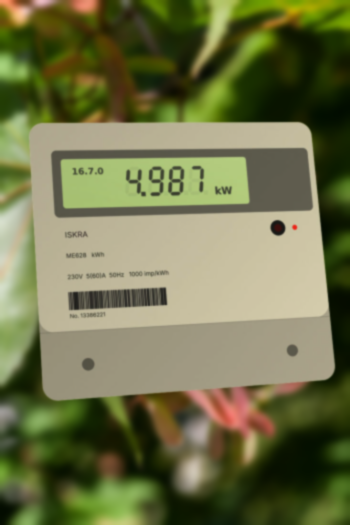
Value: value=4.987 unit=kW
